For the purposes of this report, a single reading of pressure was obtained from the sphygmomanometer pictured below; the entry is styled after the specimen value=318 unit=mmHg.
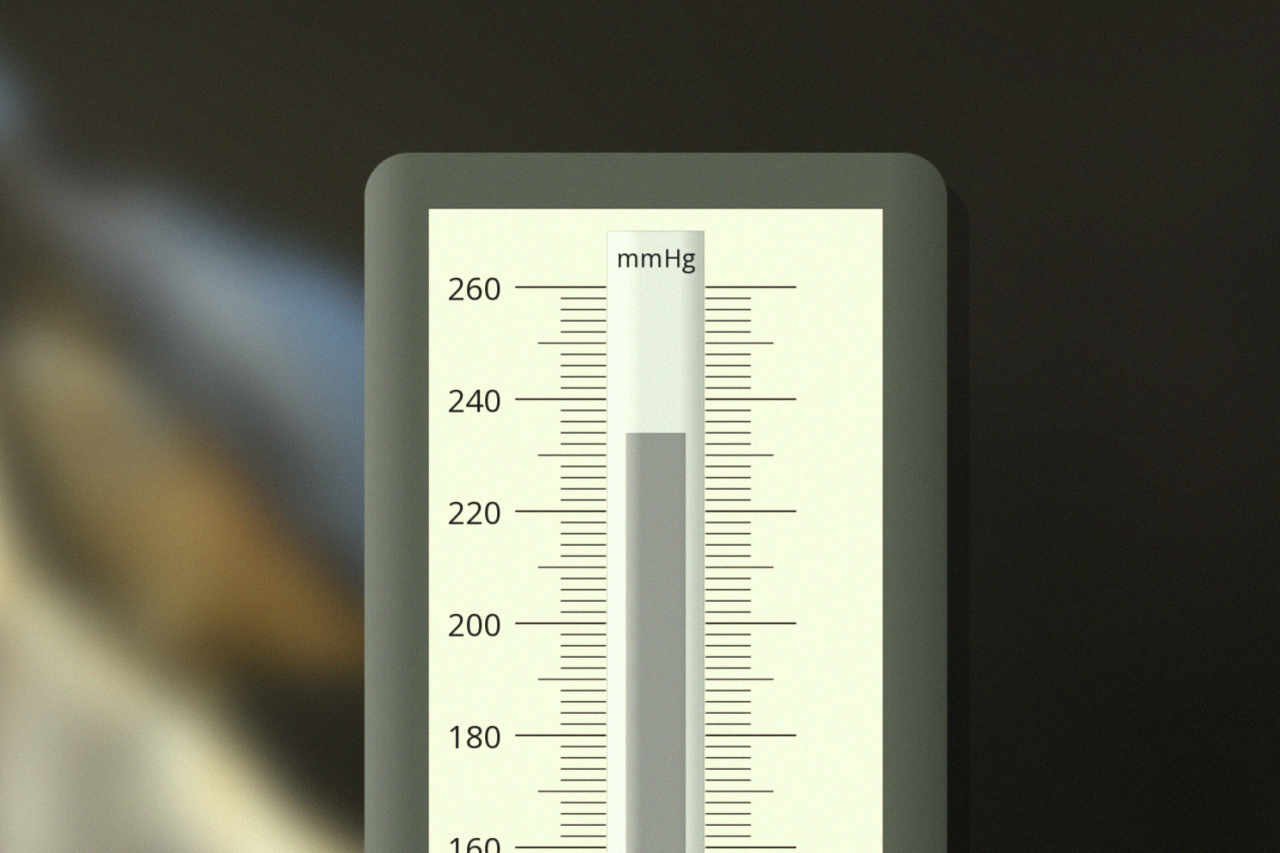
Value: value=234 unit=mmHg
